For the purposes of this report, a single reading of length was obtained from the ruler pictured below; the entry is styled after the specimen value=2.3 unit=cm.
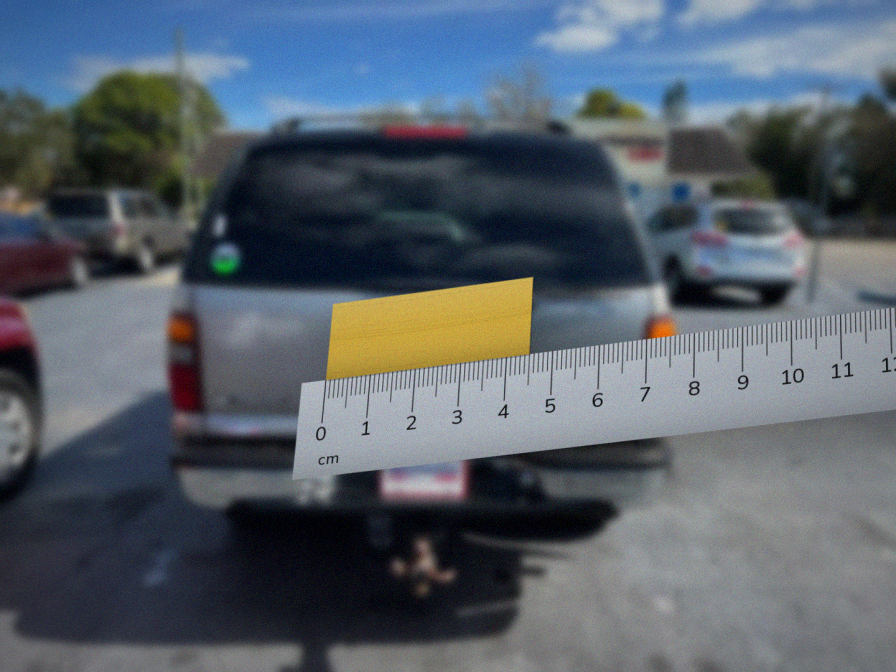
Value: value=4.5 unit=cm
